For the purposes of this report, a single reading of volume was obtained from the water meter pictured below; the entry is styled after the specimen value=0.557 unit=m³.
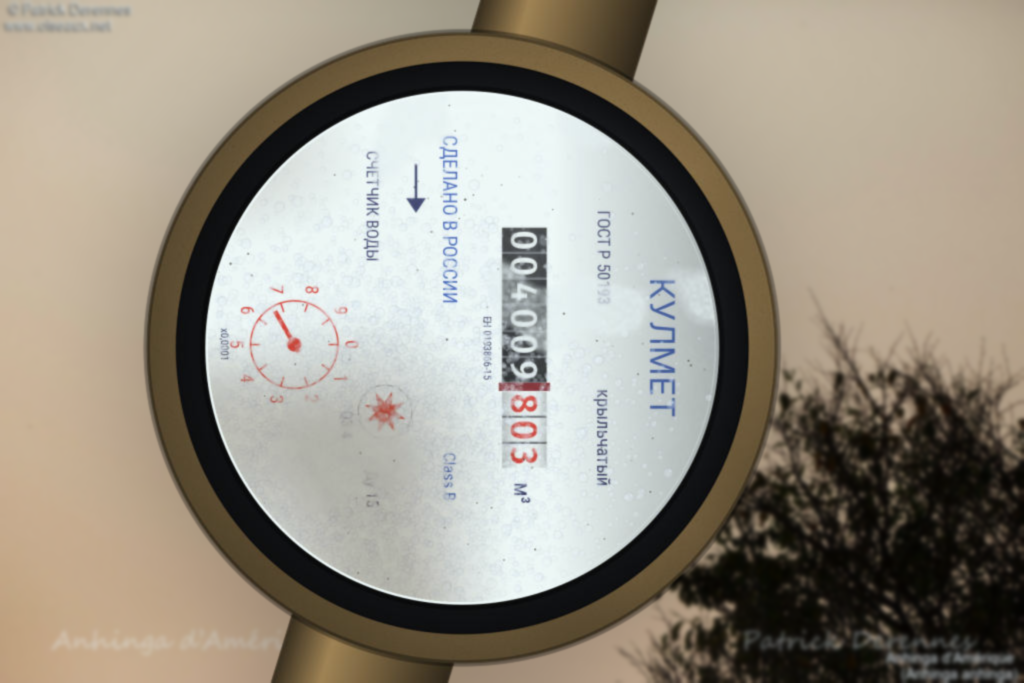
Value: value=4009.8036 unit=m³
